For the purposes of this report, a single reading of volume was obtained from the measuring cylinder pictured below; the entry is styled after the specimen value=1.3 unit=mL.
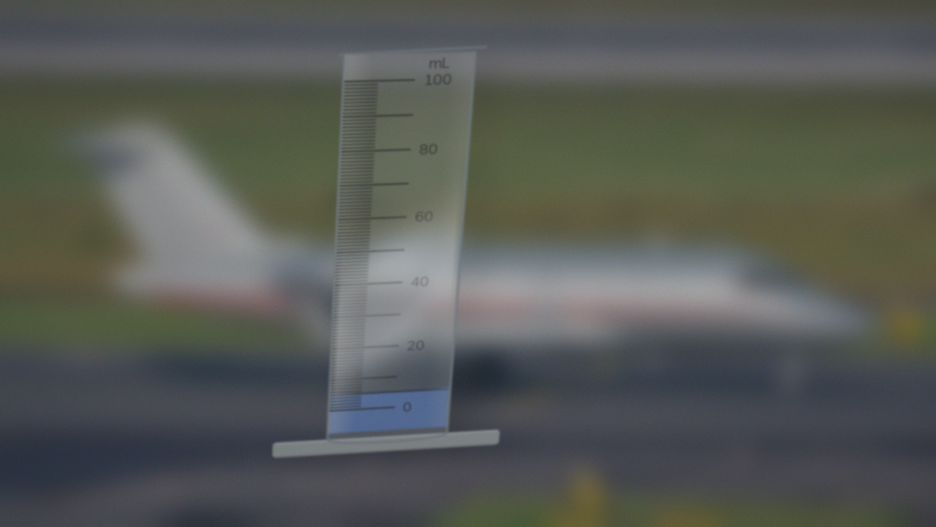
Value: value=5 unit=mL
